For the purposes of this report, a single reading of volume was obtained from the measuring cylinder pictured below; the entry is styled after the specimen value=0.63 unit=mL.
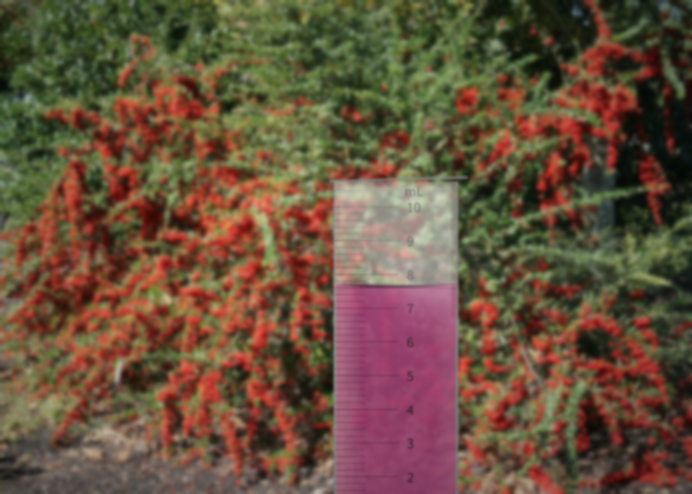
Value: value=7.6 unit=mL
